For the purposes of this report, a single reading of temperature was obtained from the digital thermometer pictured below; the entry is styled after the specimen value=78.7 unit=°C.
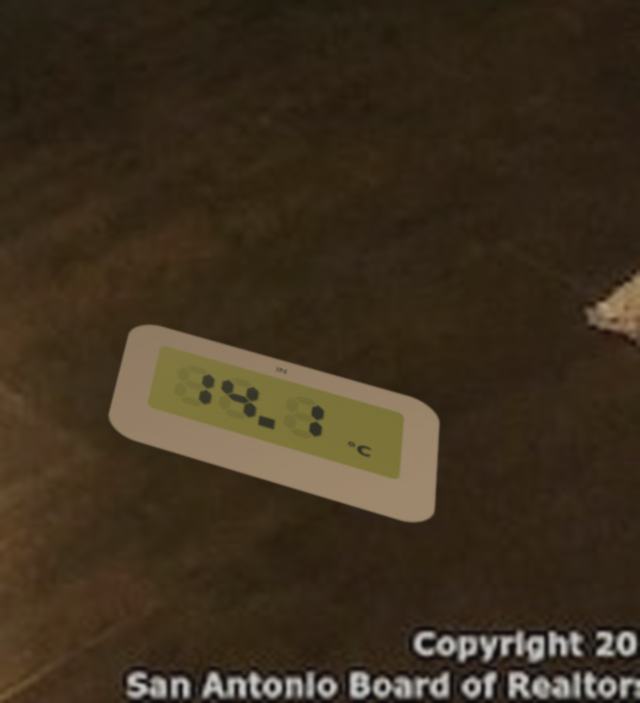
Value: value=14.1 unit=°C
